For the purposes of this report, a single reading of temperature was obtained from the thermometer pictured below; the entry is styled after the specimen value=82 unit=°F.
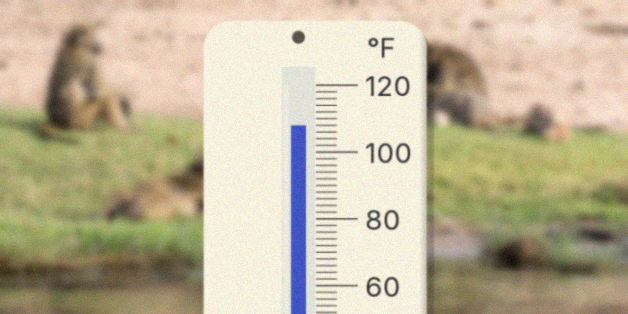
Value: value=108 unit=°F
